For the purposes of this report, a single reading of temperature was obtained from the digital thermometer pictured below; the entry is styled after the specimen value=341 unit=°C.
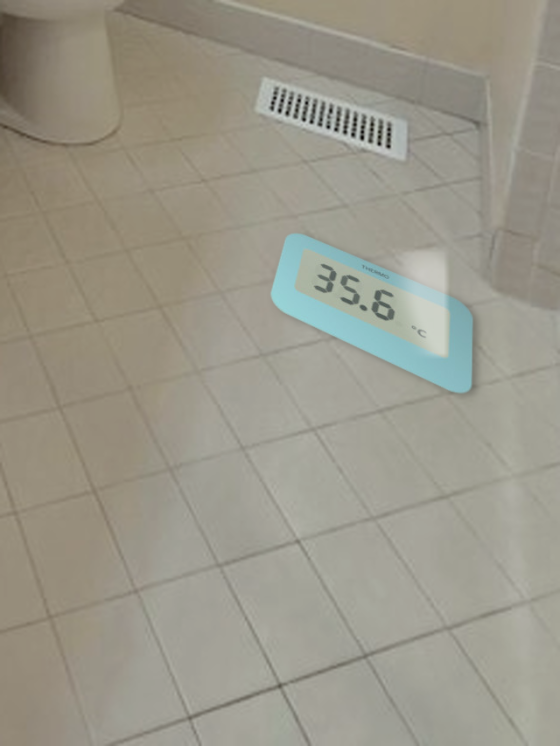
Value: value=35.6 unit=°C
